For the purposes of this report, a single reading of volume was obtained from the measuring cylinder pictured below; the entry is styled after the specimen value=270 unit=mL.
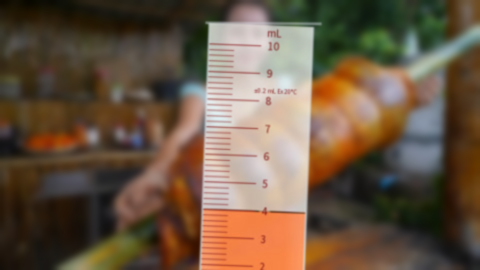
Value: value=4 unit=mL
